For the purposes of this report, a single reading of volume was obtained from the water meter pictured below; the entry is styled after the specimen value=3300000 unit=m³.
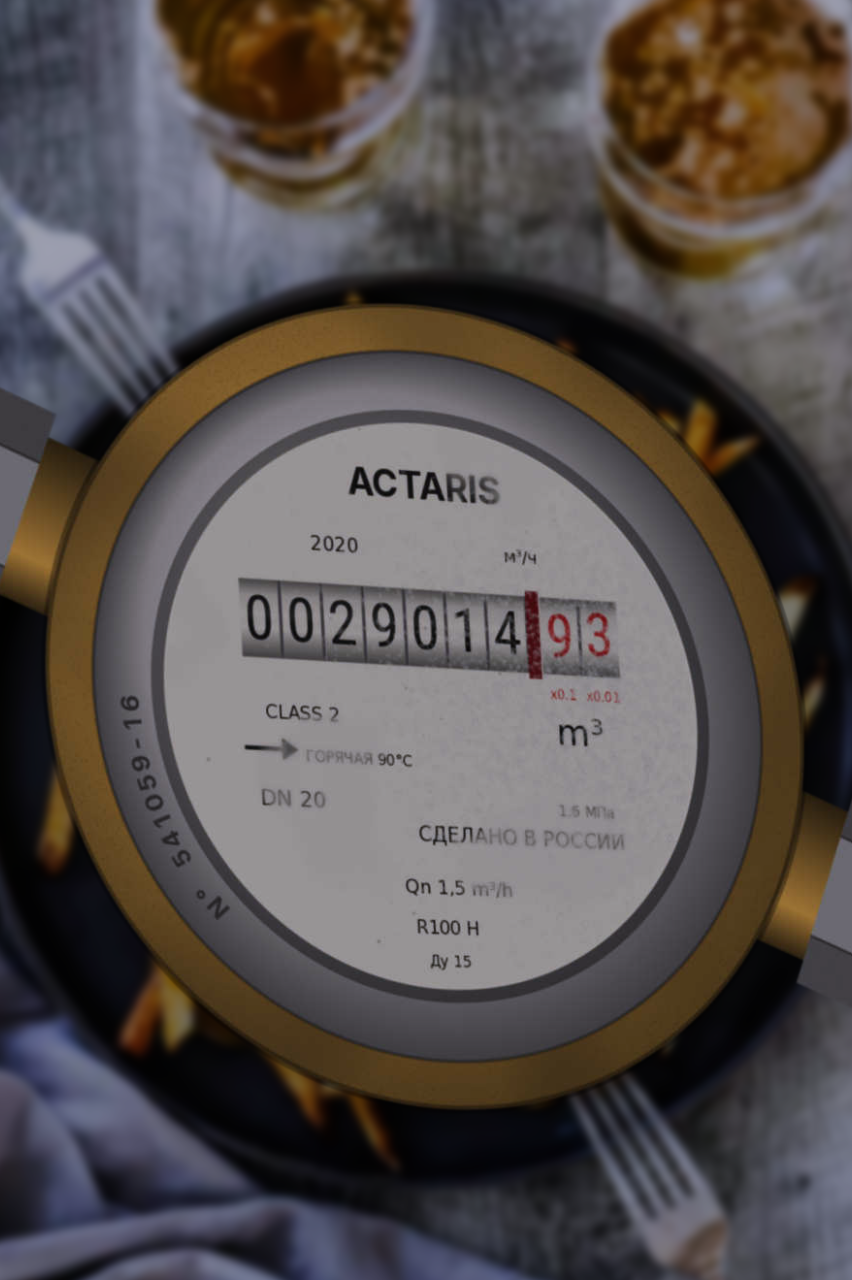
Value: value=29014.93 unit=m³
